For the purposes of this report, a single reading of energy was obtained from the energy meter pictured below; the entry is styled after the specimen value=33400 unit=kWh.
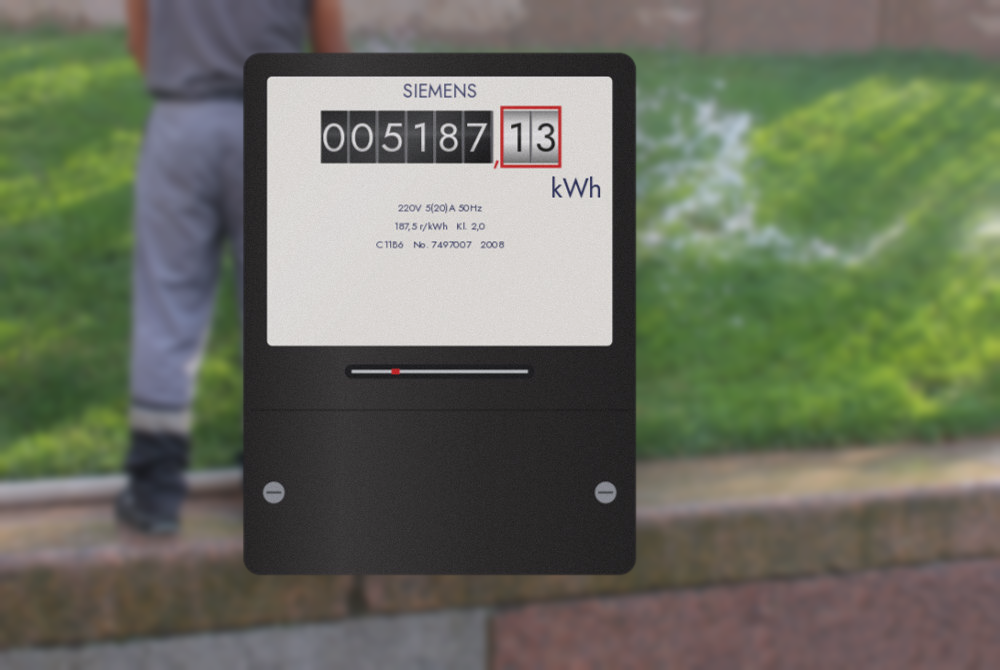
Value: value=5187.13 unit=kWh
